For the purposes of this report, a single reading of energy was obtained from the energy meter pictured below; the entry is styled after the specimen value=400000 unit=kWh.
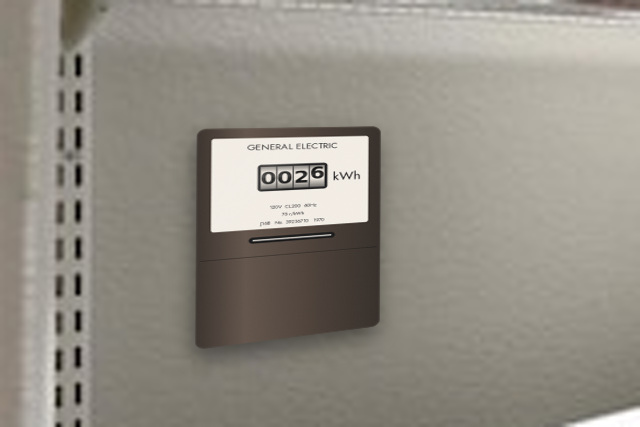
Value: value=26 unit=kWh
